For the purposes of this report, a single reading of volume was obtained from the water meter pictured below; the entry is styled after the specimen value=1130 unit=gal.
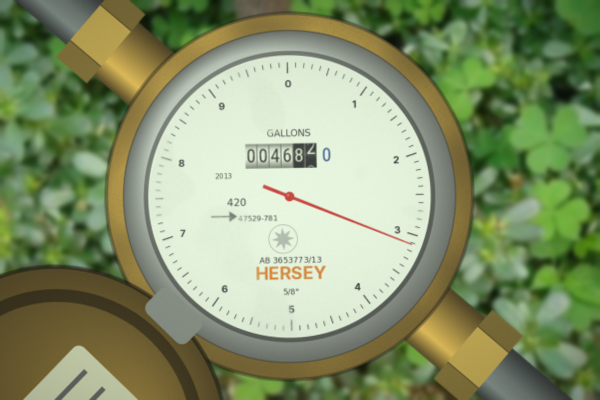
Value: value=46823.1 unit=gal
